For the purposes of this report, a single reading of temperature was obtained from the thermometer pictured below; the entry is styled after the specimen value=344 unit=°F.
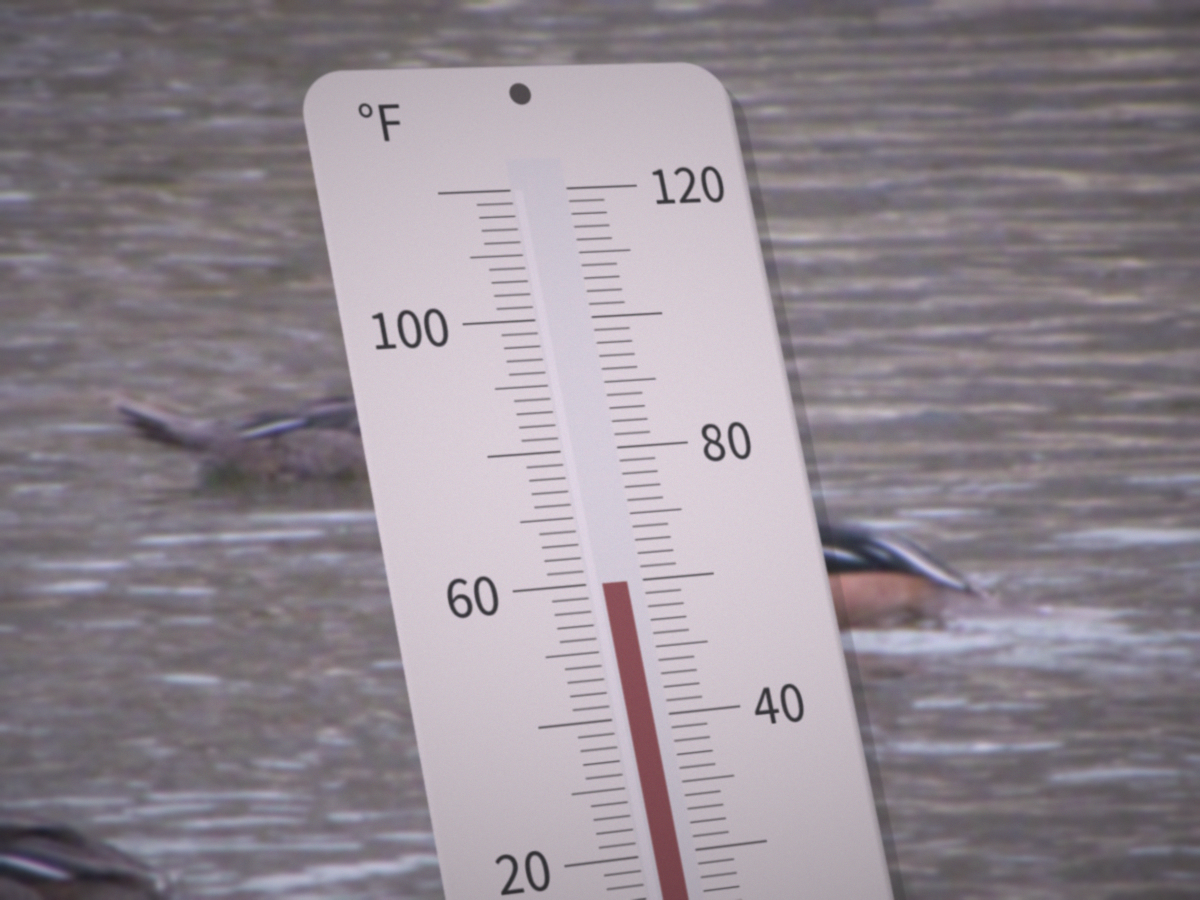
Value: value=60 unit=°F
